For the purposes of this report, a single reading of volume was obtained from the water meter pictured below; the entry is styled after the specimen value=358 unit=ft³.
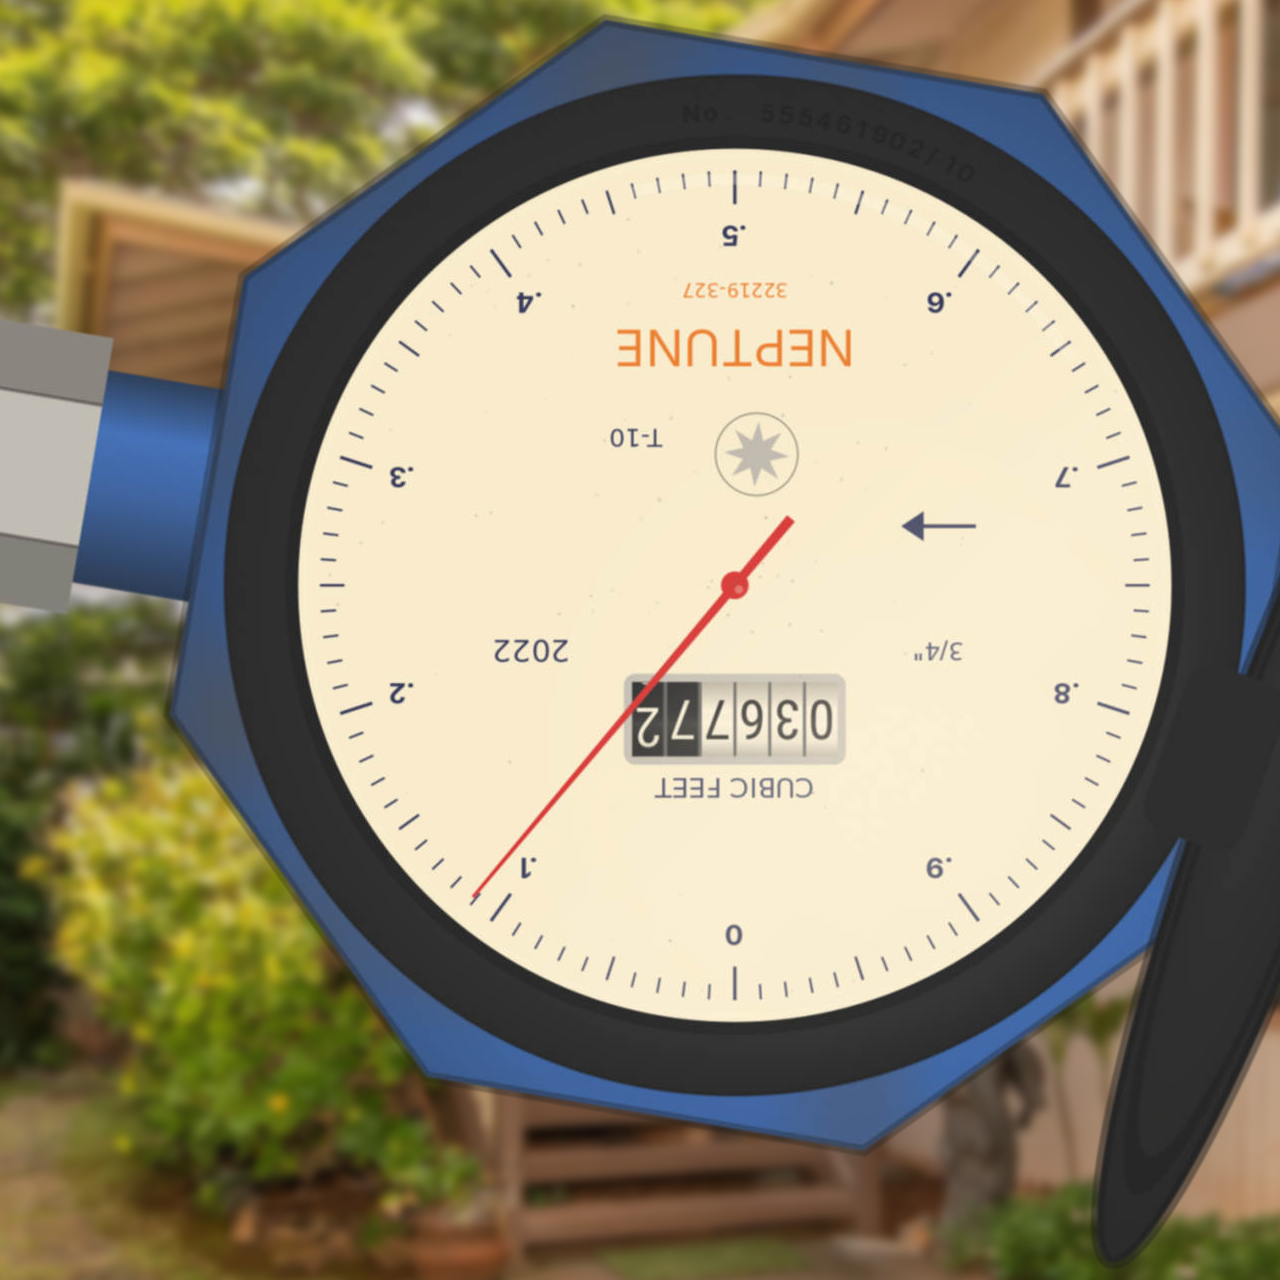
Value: value=36772.11 unit=ft³
